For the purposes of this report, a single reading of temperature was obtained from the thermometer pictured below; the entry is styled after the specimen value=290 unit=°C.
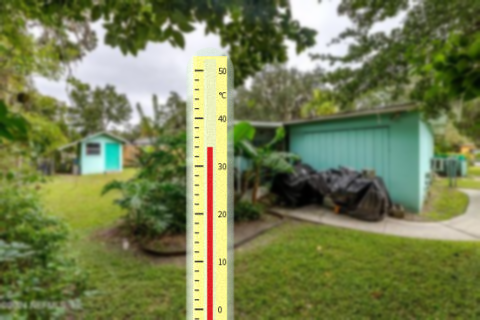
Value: value=34 unit=°C
